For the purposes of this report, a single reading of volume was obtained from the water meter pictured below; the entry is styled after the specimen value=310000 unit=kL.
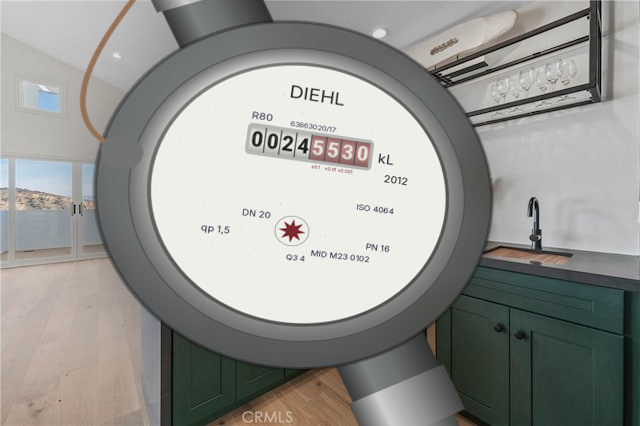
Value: value=24.5530 unit=kL
